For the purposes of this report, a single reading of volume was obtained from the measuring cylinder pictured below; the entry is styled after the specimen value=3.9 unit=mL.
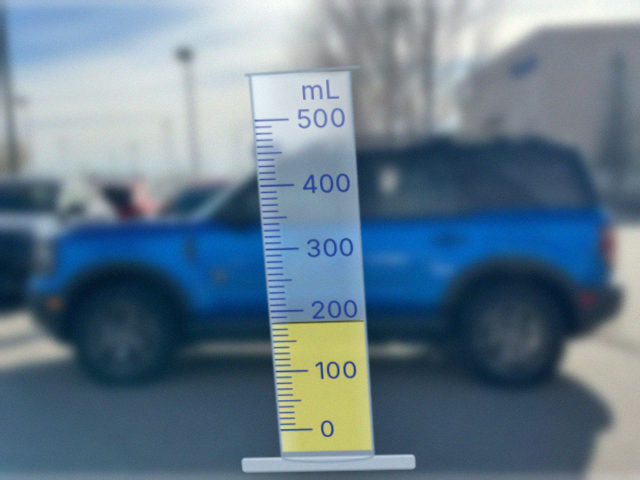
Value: value=180 unit=mL
